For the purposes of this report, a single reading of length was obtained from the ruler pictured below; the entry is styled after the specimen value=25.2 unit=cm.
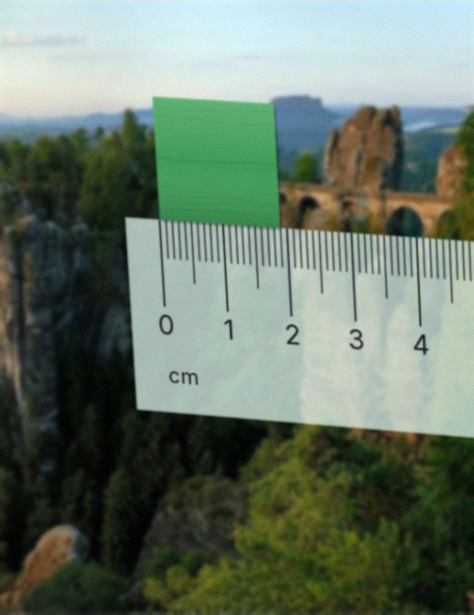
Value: value=1.9 unit=cm
